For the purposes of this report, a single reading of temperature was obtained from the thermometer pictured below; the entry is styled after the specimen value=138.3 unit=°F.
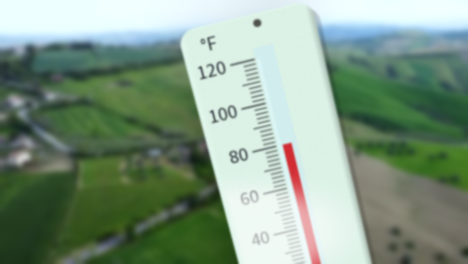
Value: value=80 unit=°F
